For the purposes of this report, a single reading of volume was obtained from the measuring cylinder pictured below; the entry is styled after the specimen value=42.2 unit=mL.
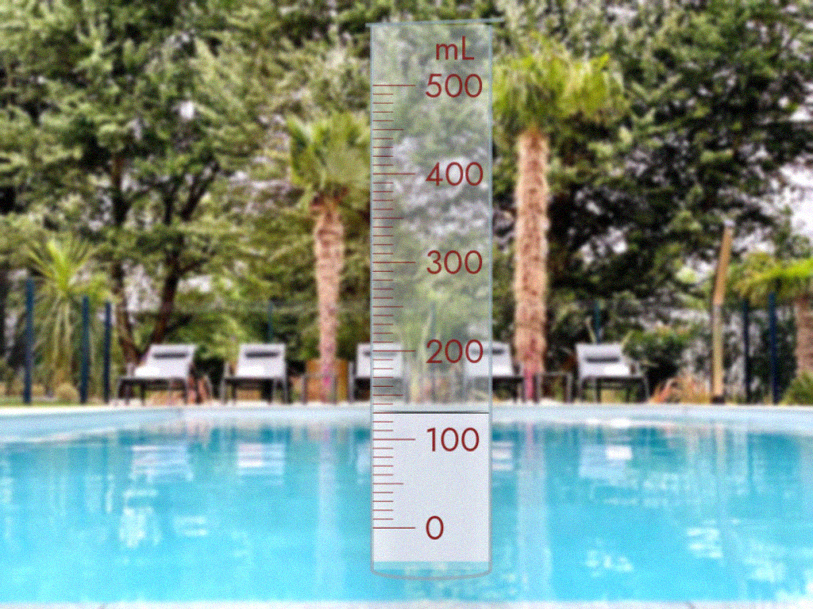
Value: value=130 unit=mL
